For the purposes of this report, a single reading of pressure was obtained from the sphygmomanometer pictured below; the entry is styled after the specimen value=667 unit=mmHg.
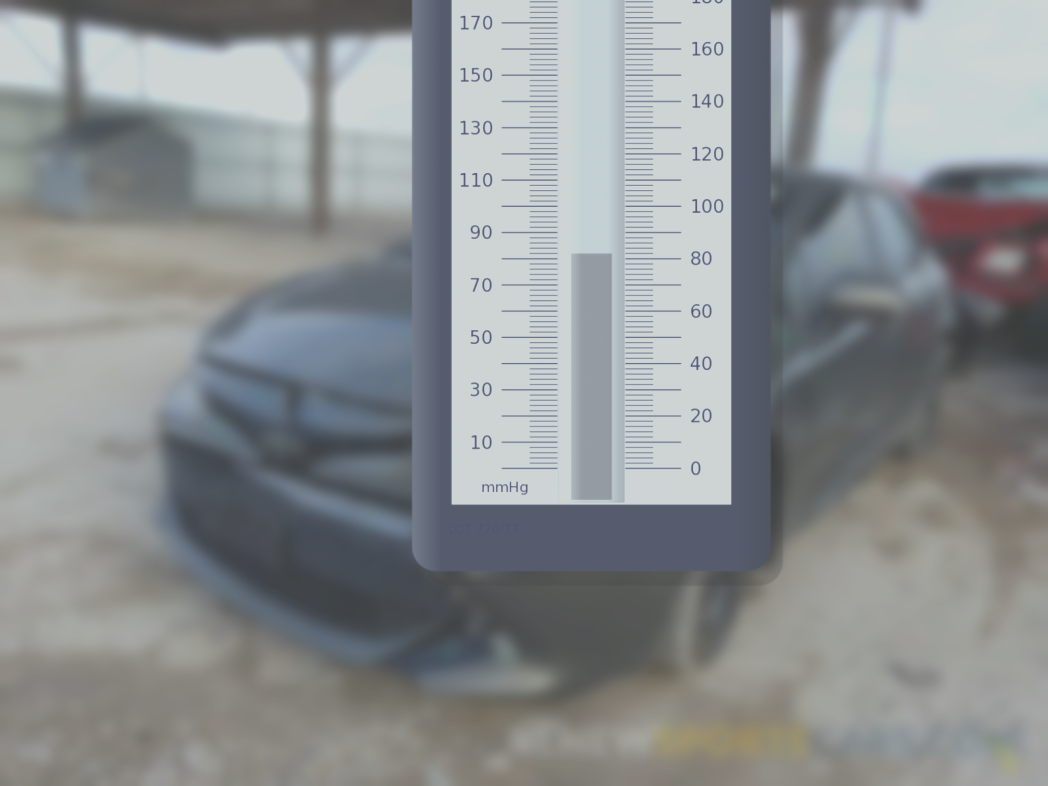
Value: value=82 unit=mmHg
